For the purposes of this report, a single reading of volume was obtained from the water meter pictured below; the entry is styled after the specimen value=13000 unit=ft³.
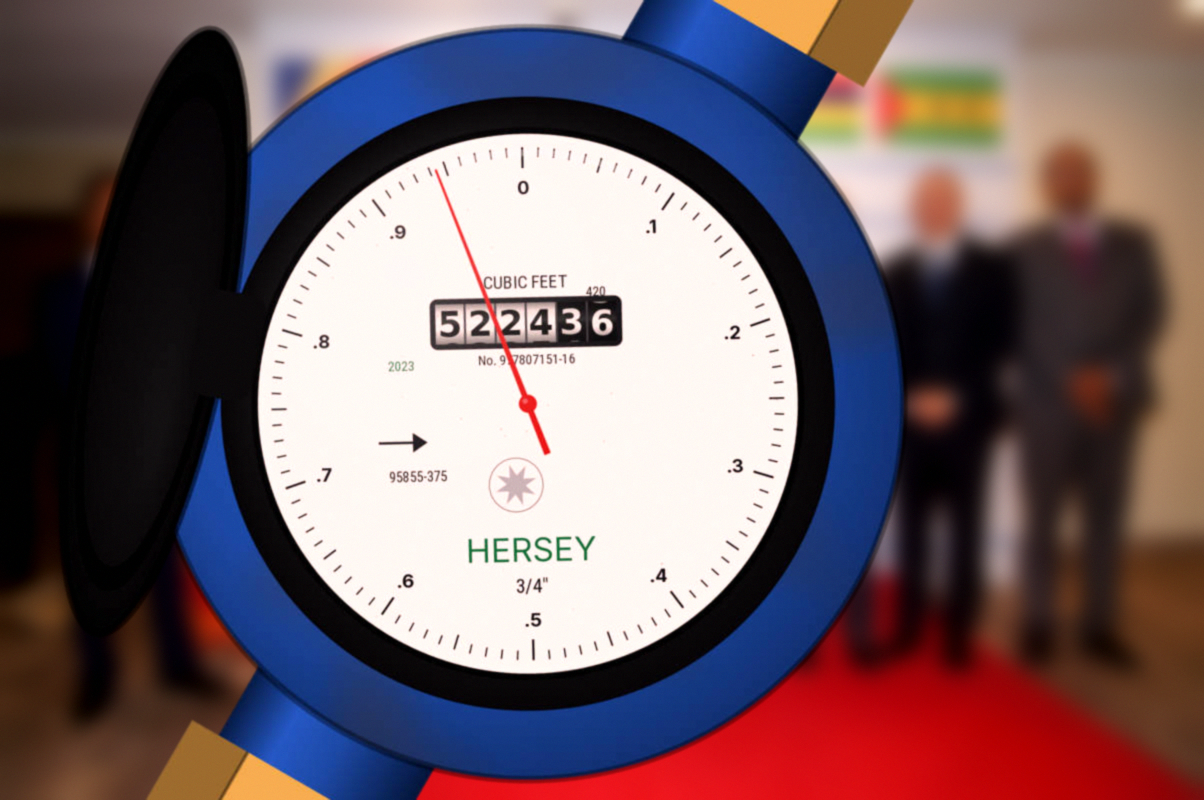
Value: value=522435.94 unit=ft³
